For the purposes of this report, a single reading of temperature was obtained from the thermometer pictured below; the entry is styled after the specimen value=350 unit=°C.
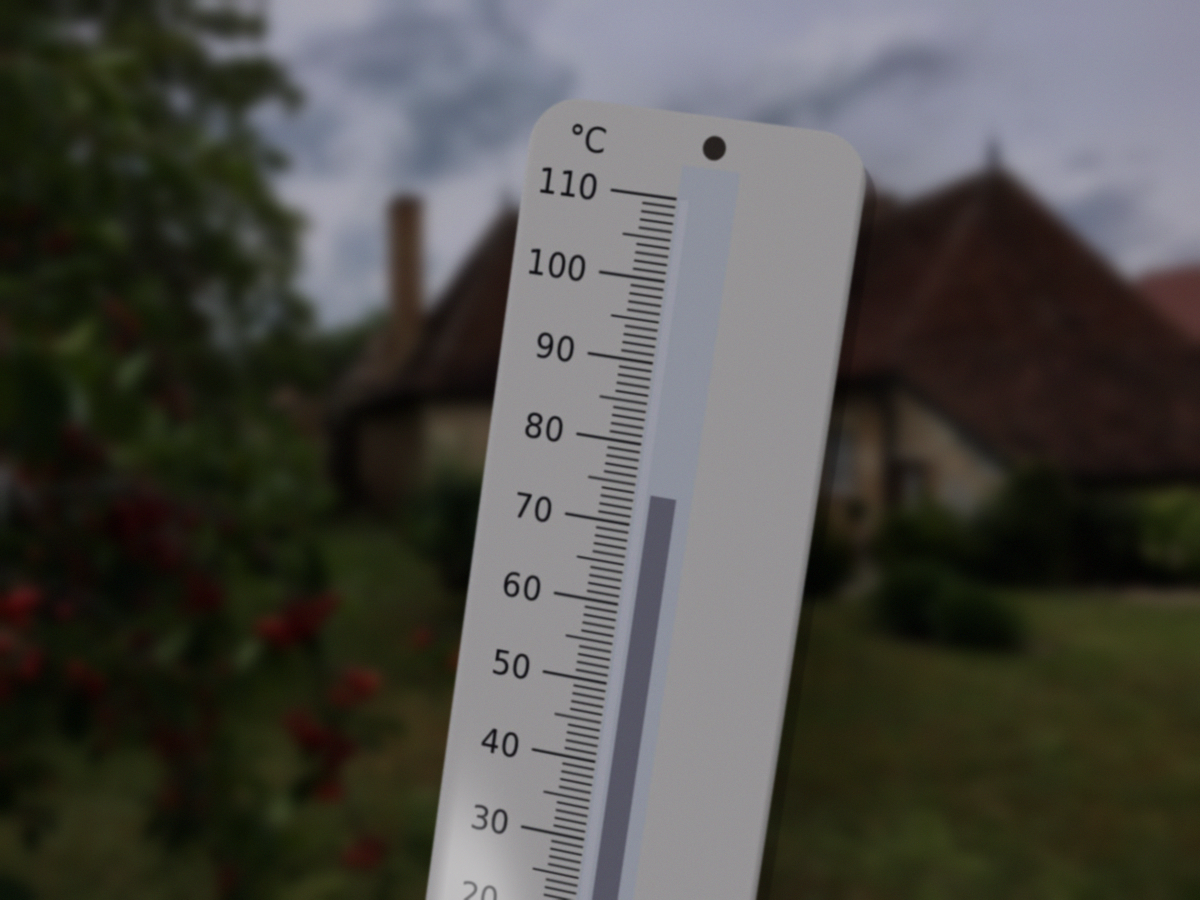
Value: value=74 unit=°C
